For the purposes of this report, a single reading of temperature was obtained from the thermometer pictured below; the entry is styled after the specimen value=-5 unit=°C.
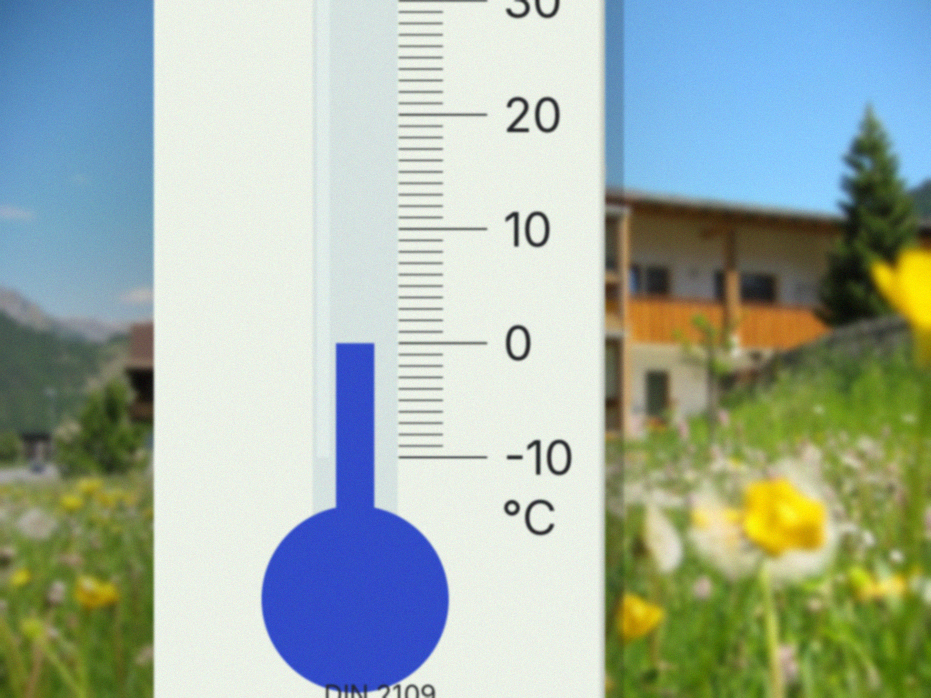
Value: value=0 unit=°C
